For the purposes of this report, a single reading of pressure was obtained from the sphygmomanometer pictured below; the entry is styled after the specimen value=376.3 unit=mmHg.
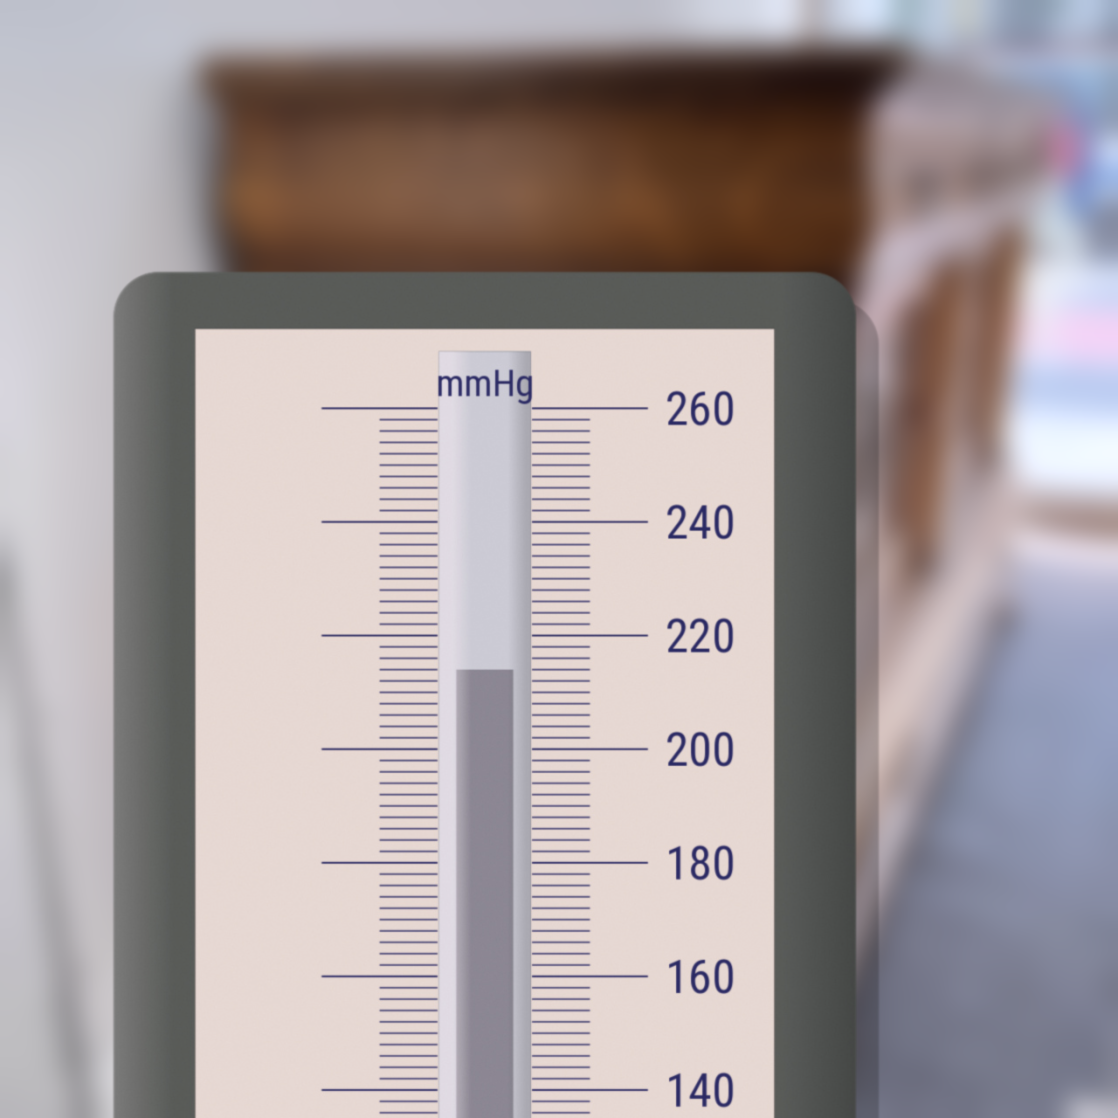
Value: value=214 unit=mmHg
